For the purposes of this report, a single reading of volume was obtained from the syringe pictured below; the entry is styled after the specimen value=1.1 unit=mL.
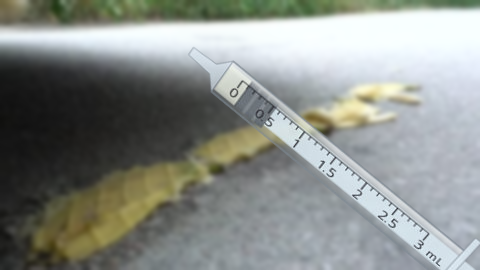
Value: value=0.1 unit=mL
